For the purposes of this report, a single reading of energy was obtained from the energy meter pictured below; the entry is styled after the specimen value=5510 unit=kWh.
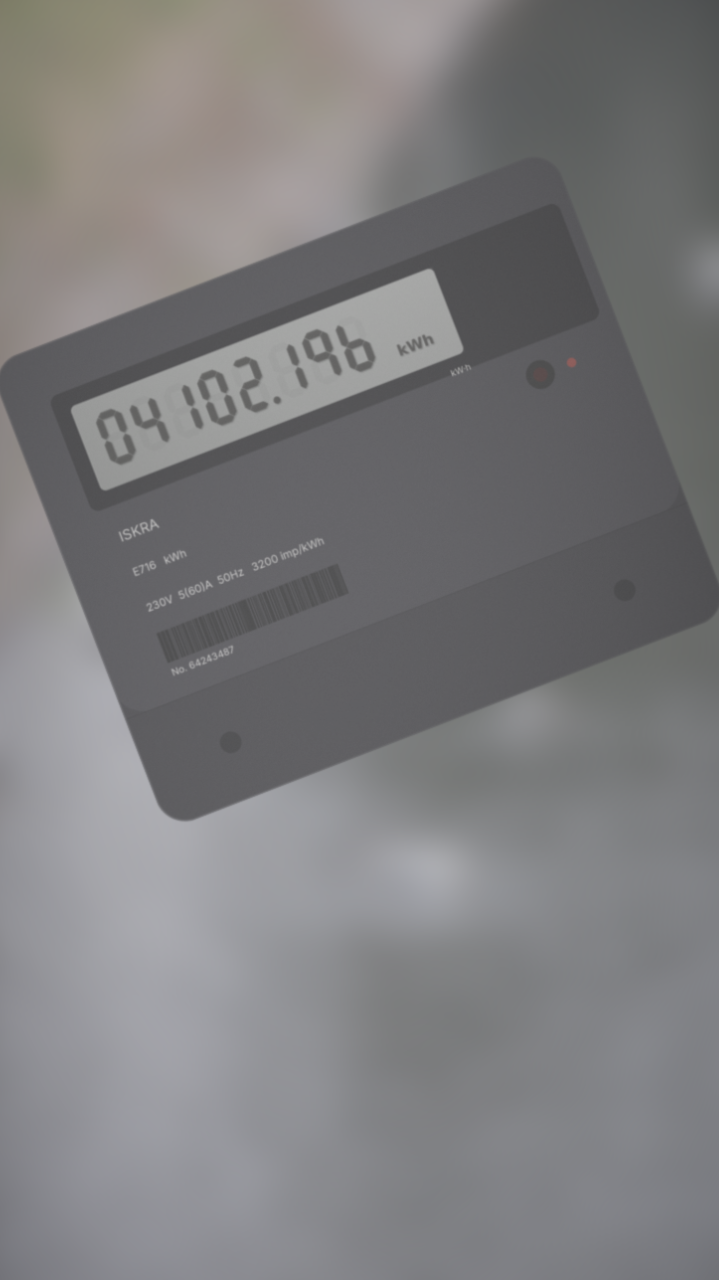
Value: value=4102.196 unit=kWh
